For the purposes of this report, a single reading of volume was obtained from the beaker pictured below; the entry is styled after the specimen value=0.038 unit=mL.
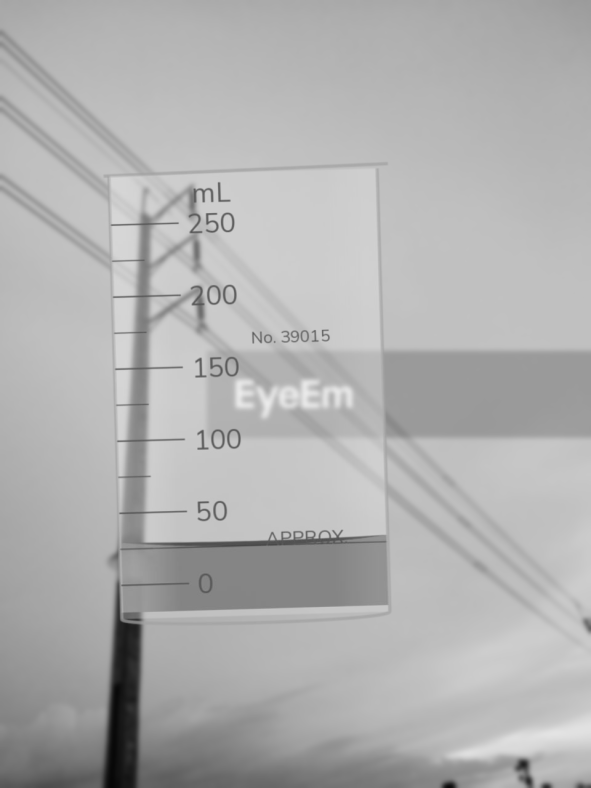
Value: value=25 unit=mL
